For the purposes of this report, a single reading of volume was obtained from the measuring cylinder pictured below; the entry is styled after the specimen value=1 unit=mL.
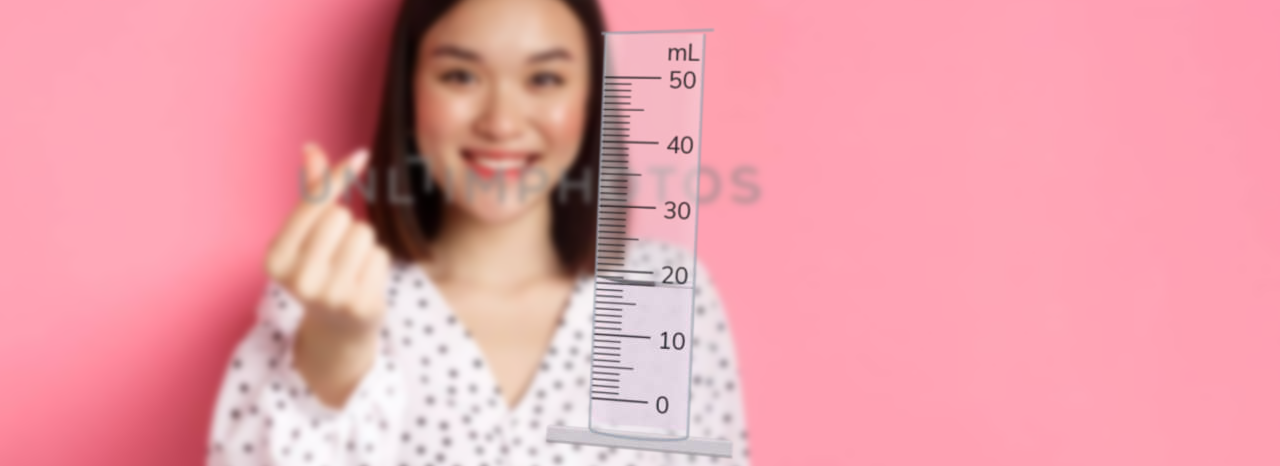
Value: value=18 unit=mL
